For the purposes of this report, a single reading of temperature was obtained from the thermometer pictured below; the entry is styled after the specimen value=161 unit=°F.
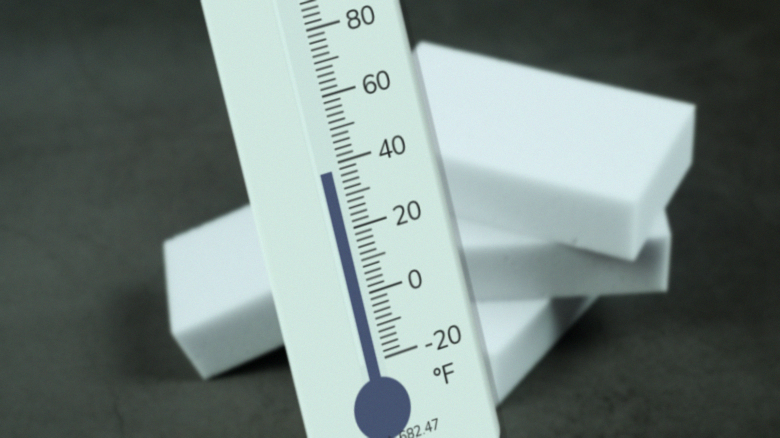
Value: value=38 unit=°F
